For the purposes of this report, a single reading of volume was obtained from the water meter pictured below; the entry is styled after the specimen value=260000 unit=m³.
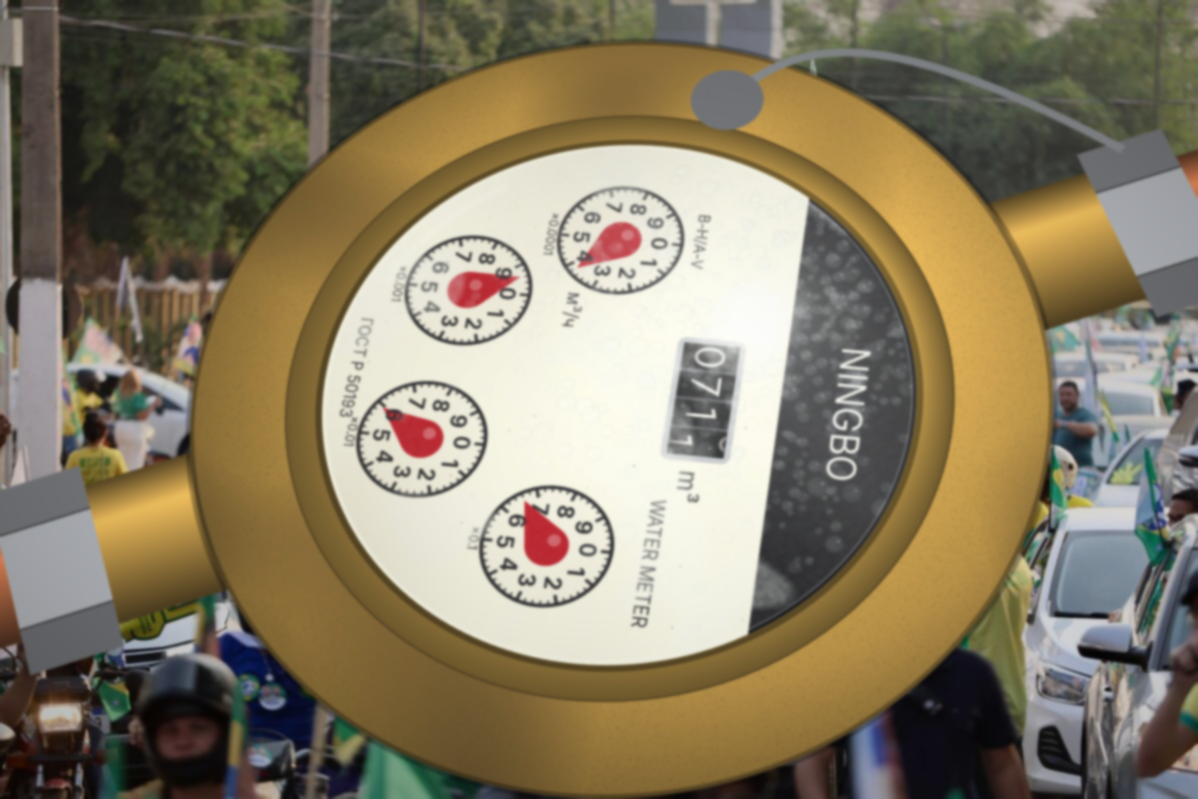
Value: value=710.6593 unit=m³
